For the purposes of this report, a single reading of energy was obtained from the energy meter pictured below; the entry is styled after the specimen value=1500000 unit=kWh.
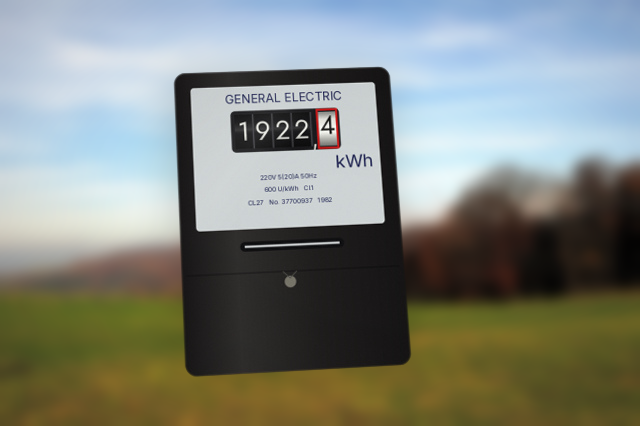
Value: value=1922.4 unit=kWh
